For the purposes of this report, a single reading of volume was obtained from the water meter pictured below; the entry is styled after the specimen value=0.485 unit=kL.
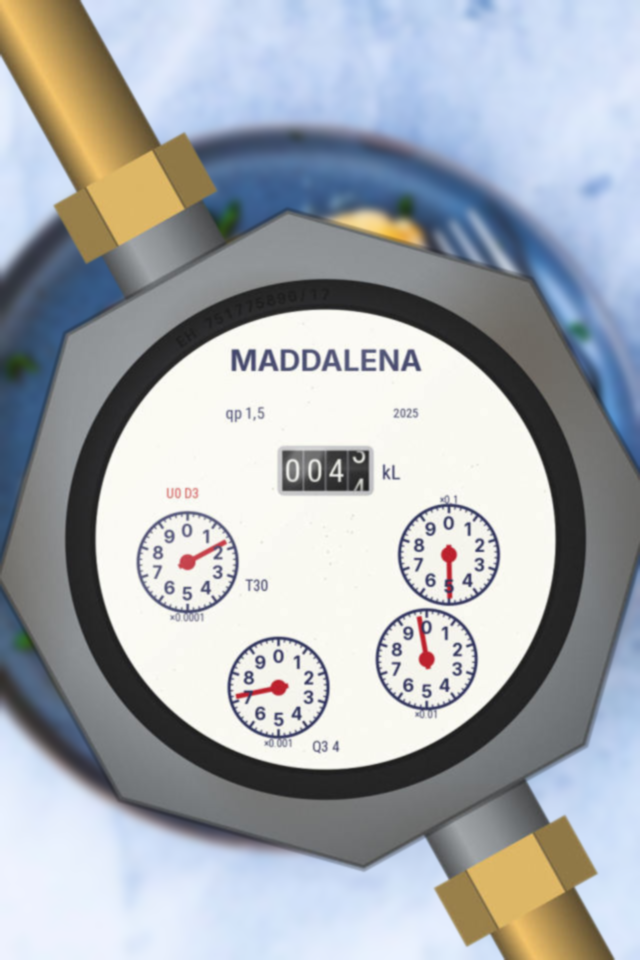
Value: value=43.4971 unit=kL
